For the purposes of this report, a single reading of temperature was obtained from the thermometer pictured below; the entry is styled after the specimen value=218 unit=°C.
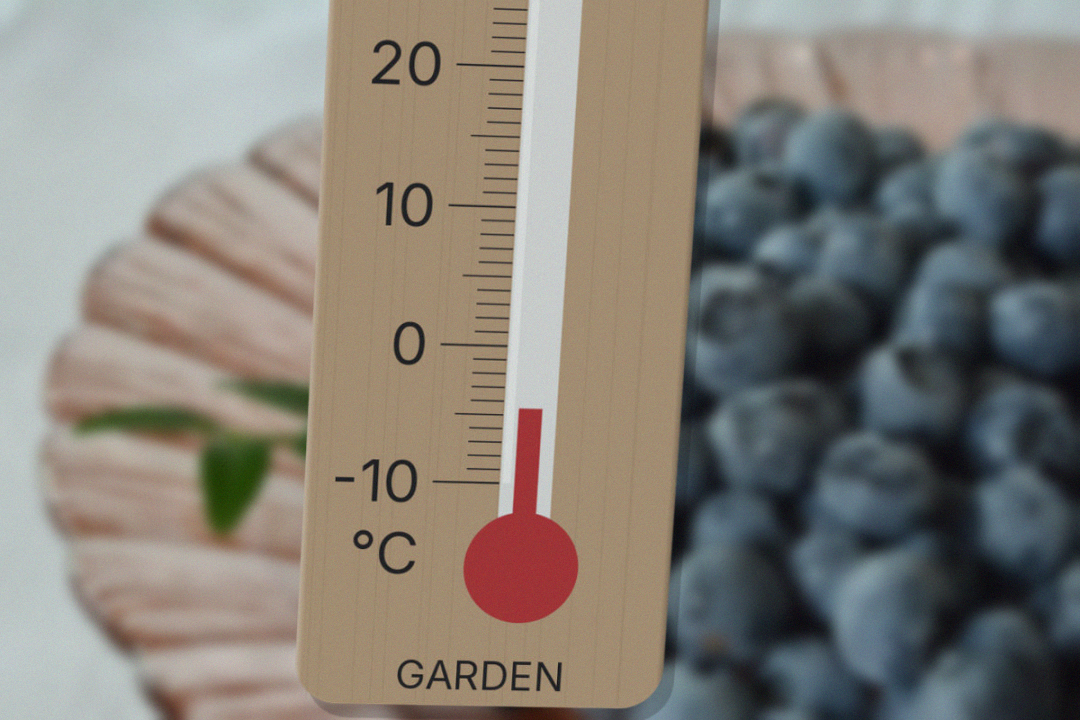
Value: value=-4.5 unit=°C
